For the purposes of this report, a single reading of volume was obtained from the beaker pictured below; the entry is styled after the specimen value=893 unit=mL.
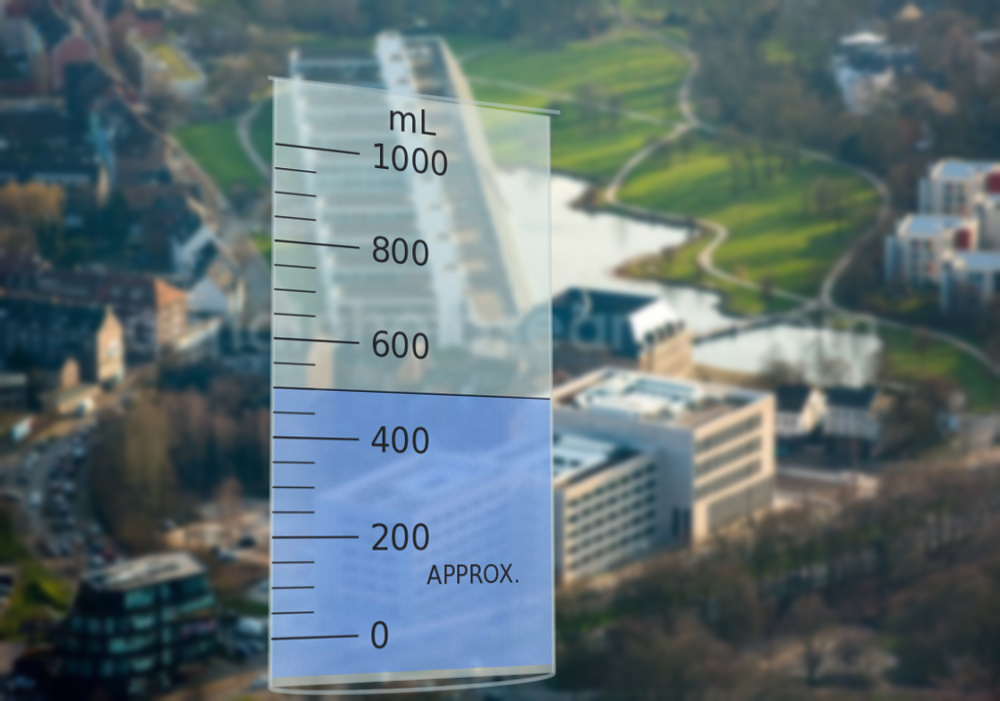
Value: value=500 unit=mL
